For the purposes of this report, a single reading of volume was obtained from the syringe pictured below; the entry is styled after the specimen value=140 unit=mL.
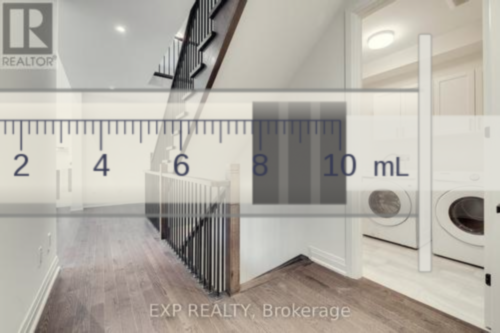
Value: value=7.8 unit=mL
